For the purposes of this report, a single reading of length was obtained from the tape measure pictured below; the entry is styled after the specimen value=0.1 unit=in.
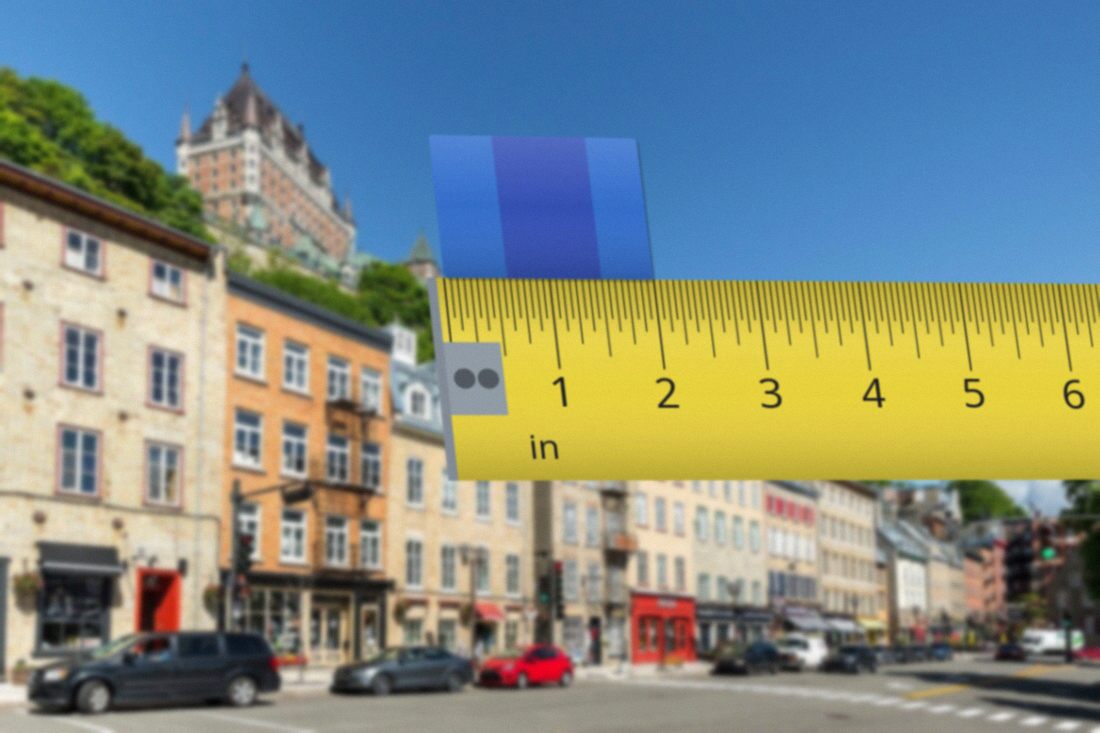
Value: value=2 unit=in
